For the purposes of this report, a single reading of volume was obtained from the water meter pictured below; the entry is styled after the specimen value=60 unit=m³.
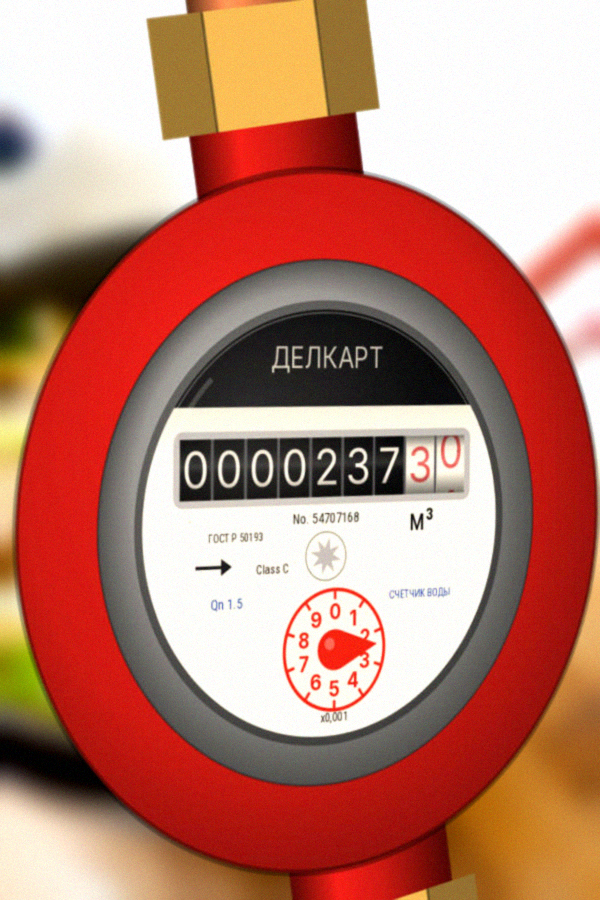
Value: value=237.302 unit=m³
